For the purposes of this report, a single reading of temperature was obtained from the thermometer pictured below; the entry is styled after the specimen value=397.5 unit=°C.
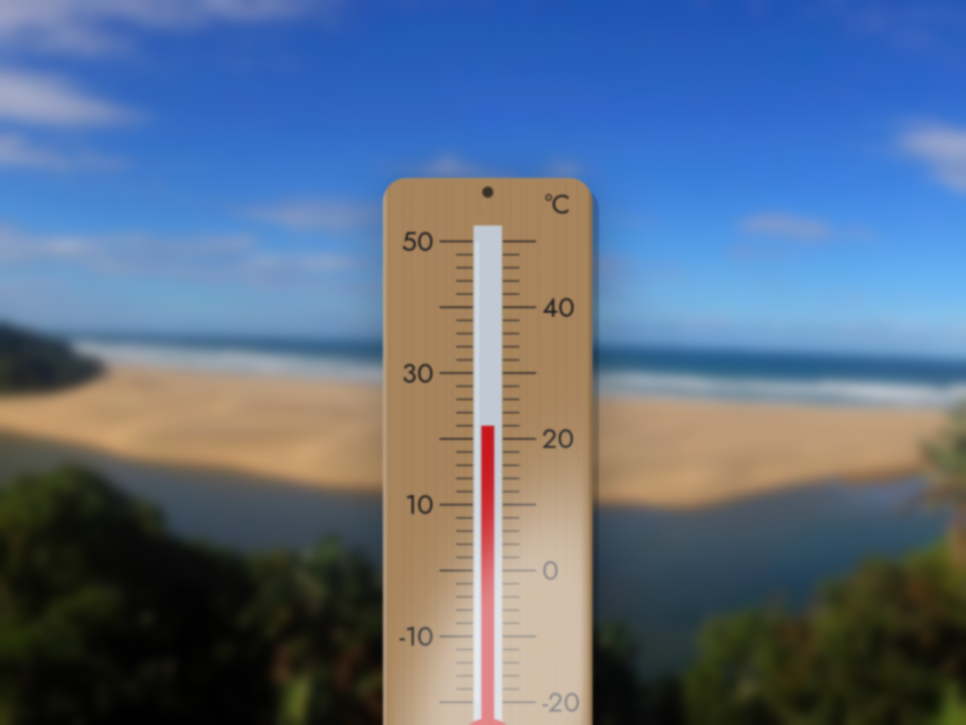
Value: value=22 unit=°C
